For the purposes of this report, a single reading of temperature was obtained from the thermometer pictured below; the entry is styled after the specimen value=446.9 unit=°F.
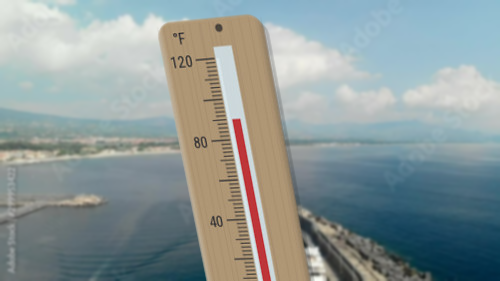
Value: value=90 unit=°F
